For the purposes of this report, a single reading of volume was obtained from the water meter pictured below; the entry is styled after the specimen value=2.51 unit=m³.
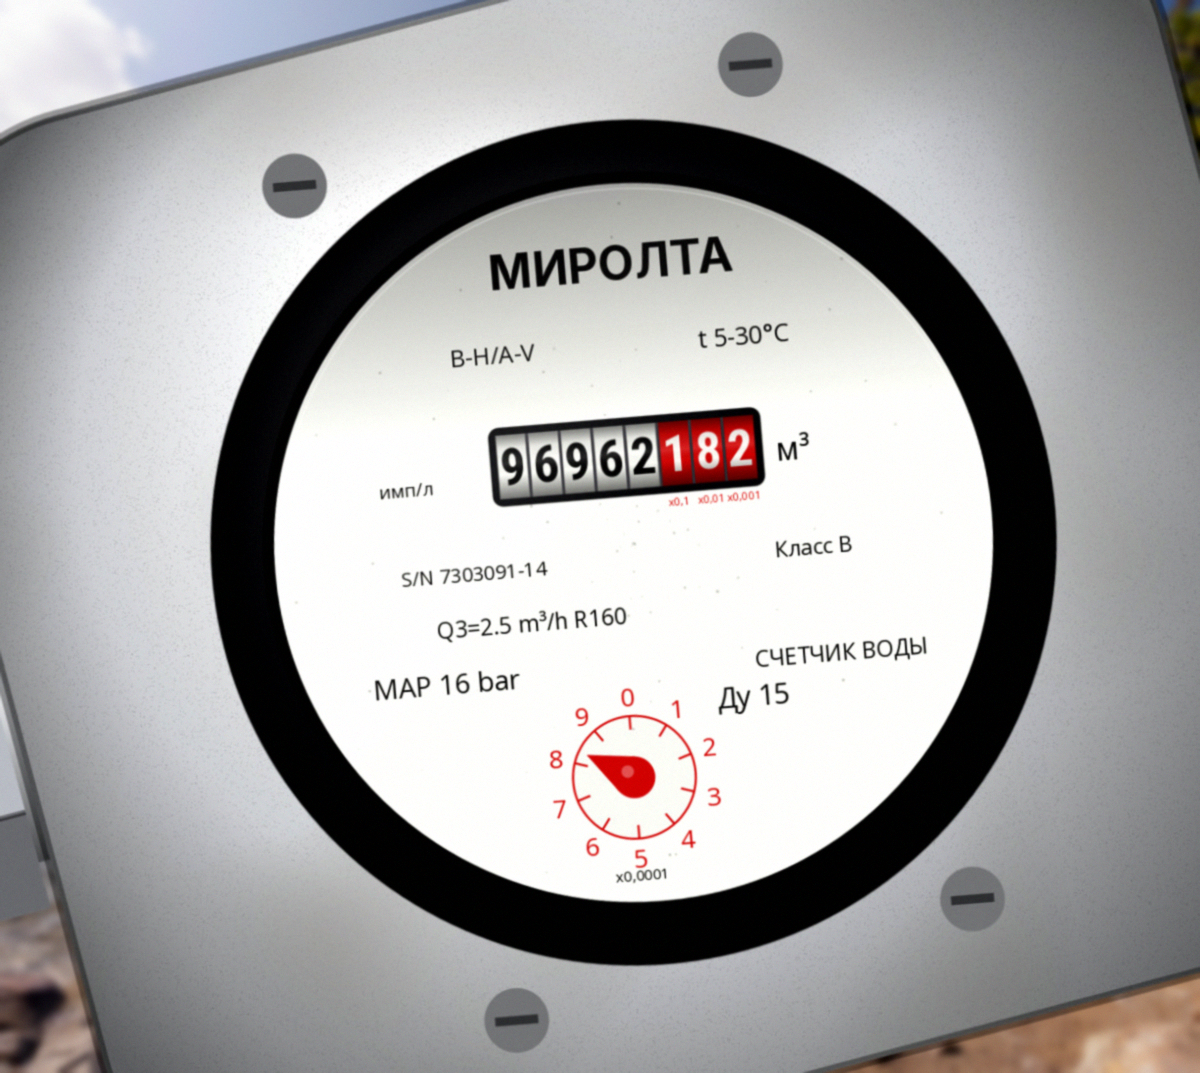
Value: value=96962.1828 unit=m³
